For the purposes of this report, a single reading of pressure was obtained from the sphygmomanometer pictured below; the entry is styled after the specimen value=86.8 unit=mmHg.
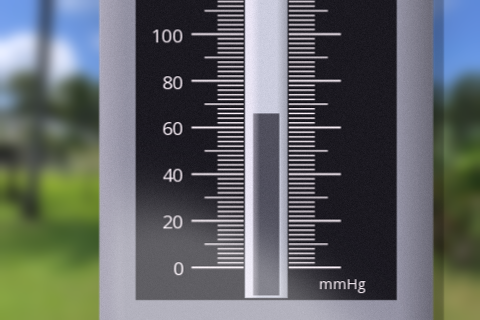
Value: value=66 unit=mmHg
